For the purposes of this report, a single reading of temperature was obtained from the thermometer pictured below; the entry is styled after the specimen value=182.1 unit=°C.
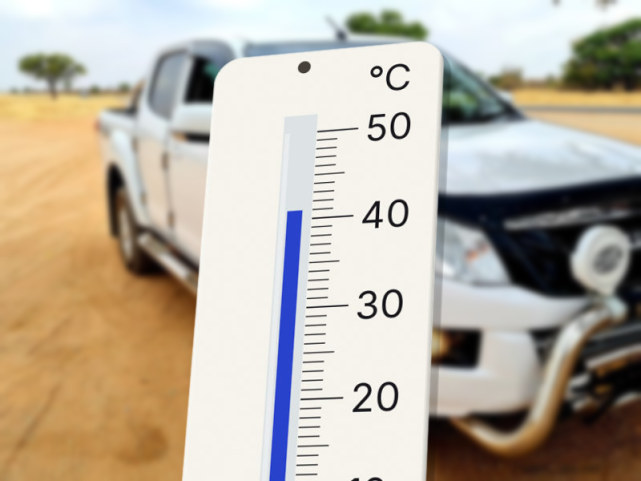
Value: value=41 unit=°C
